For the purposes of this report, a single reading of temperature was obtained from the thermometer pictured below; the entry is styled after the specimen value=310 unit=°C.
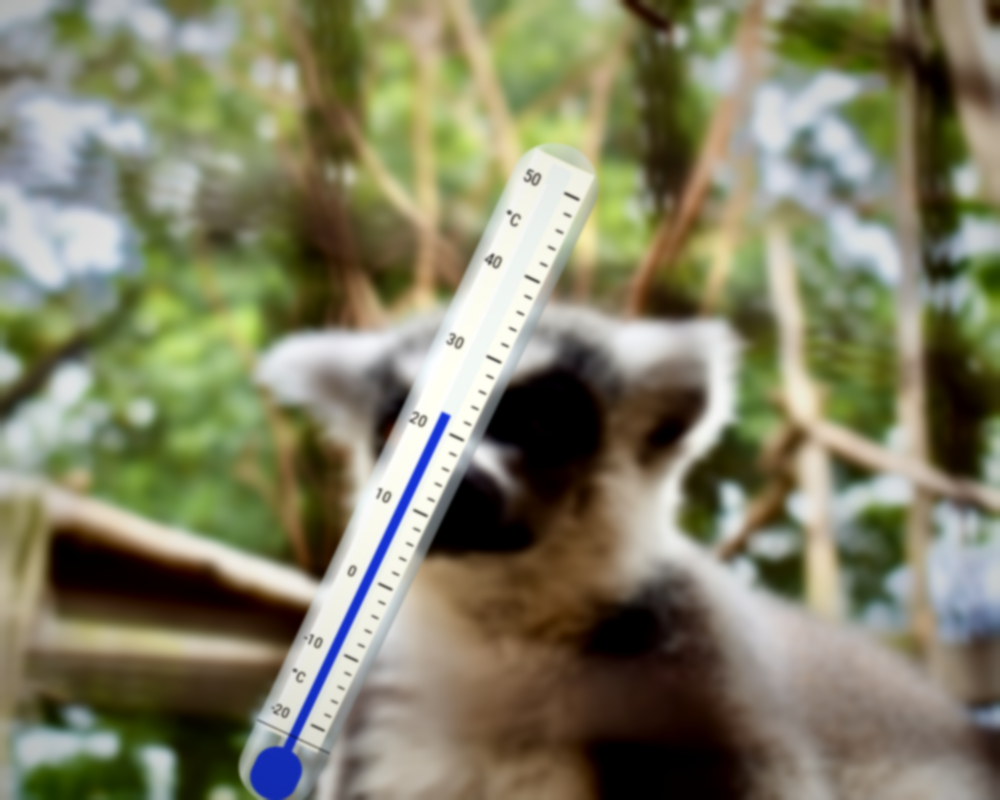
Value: value=22 unit=°C
